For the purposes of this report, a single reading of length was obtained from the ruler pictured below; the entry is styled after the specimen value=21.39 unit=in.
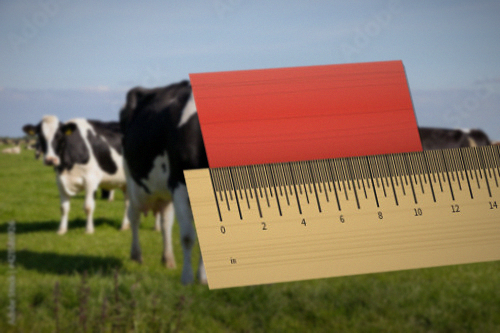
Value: value=11 unit=in
